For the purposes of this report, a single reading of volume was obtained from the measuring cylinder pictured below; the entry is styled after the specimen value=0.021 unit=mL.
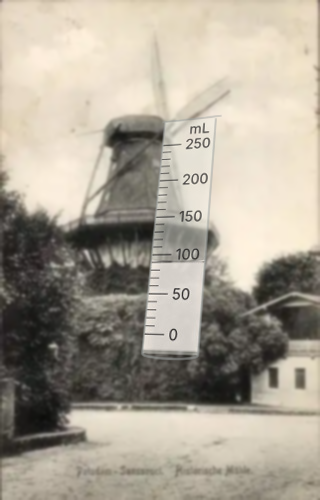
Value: value=90 unit=mL
